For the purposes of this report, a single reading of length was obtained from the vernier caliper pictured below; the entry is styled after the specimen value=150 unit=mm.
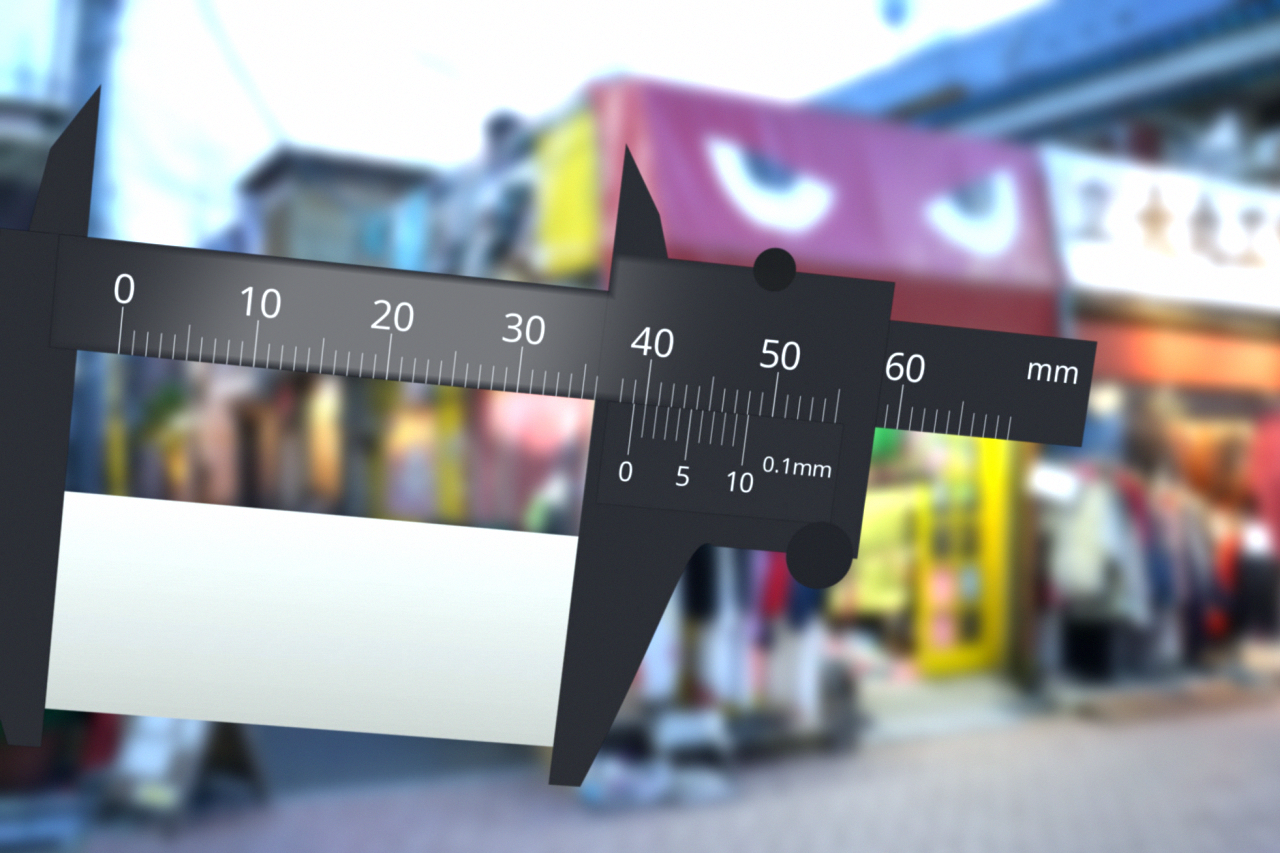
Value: value=39.1 unit=mm
